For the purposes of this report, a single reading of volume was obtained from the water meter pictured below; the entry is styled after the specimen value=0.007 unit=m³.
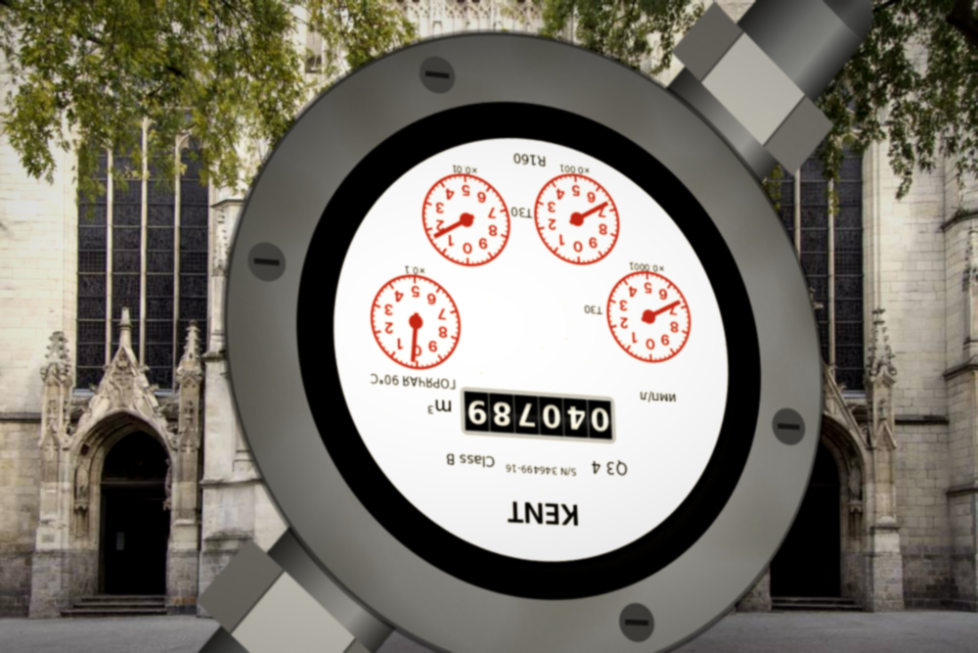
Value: value=40789.0166 unit=m³
